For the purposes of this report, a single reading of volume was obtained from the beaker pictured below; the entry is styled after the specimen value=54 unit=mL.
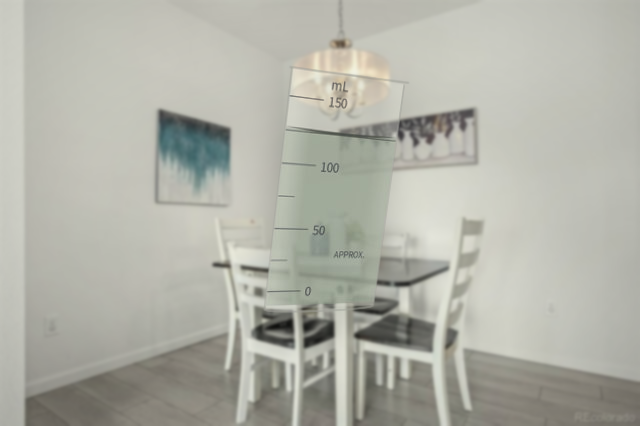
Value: value=125 unit=mL
